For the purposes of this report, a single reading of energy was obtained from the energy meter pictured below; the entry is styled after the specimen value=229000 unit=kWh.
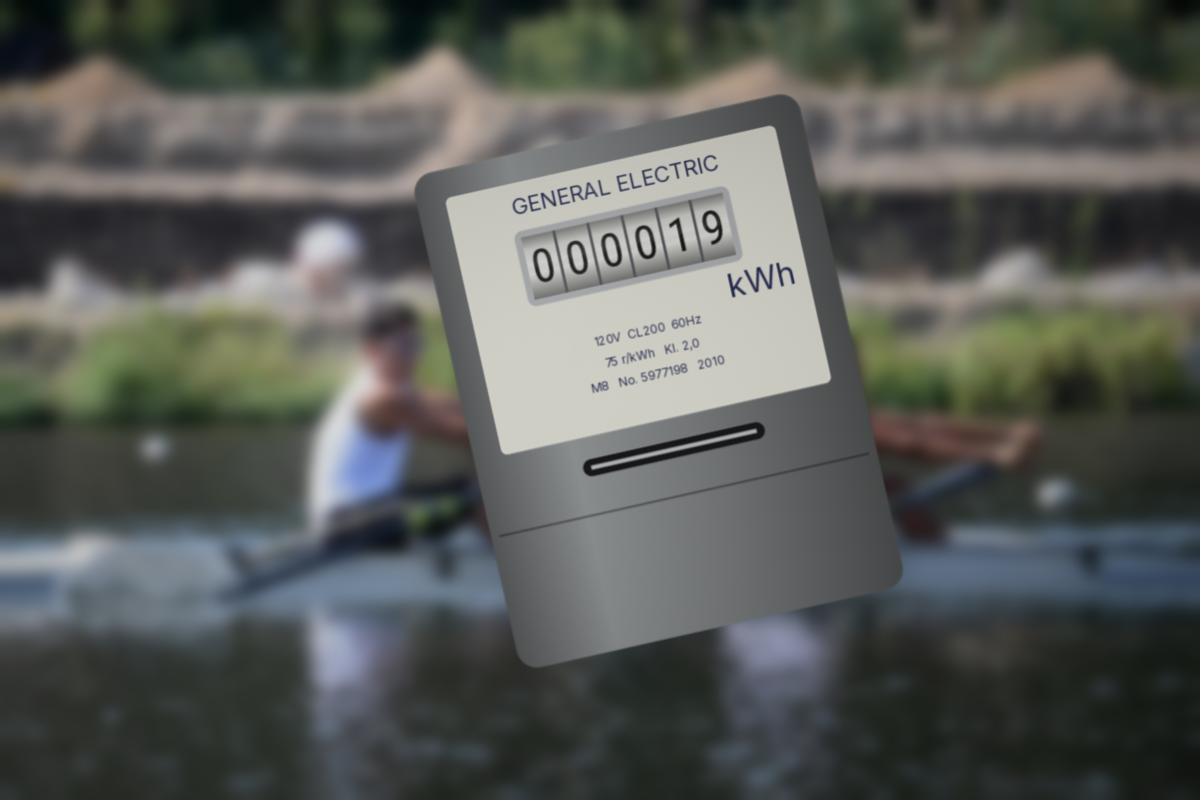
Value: value=19 unit=kWh
